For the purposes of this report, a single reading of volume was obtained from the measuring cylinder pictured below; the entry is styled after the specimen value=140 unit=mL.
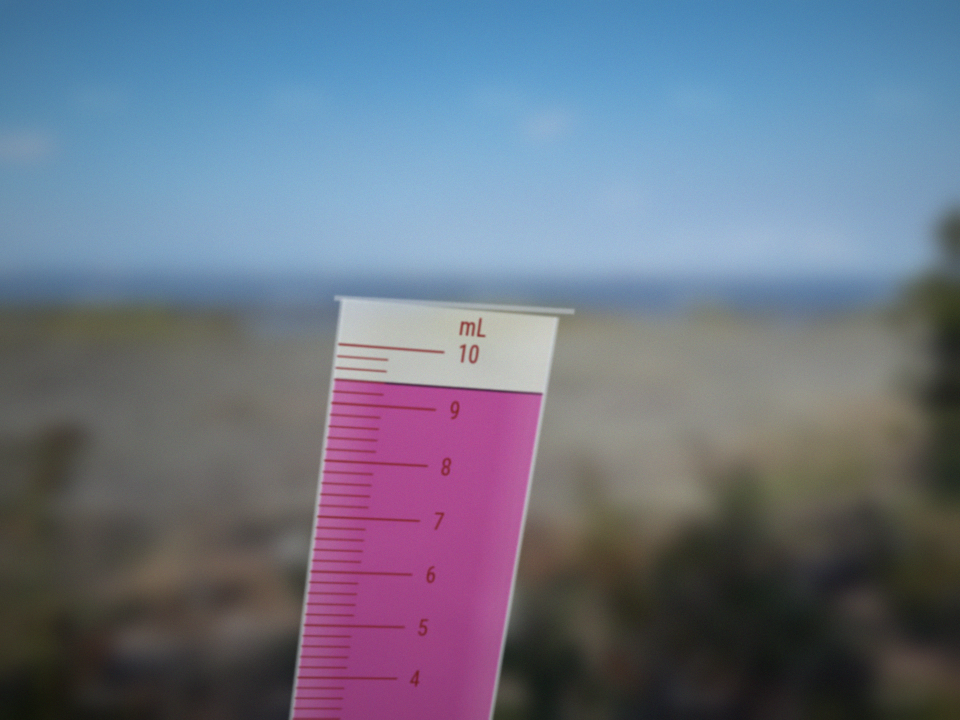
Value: value=9.4 unit=mL
